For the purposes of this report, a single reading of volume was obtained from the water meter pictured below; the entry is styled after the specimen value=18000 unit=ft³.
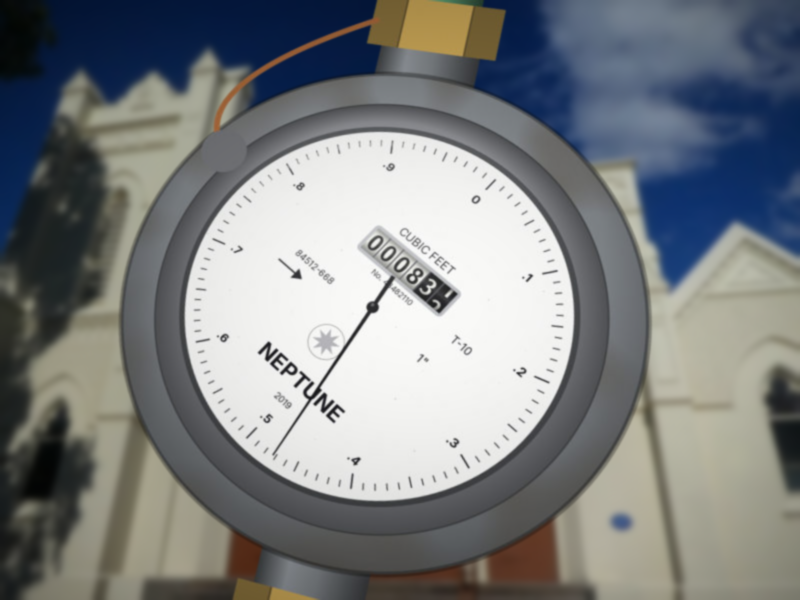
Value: value=831.47 unit=ft³
